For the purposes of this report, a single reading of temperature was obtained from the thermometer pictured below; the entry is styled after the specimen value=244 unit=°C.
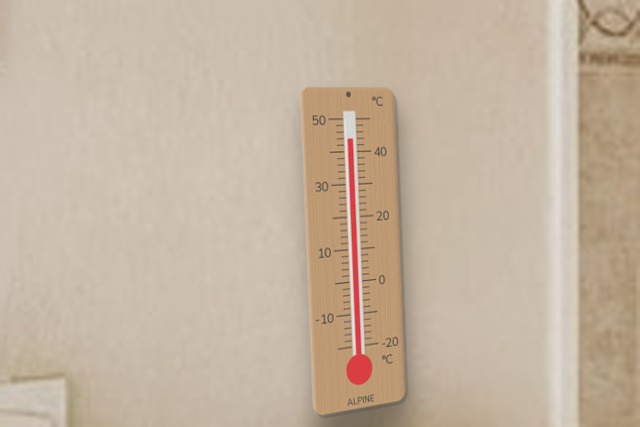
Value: value=44 unit=°C
